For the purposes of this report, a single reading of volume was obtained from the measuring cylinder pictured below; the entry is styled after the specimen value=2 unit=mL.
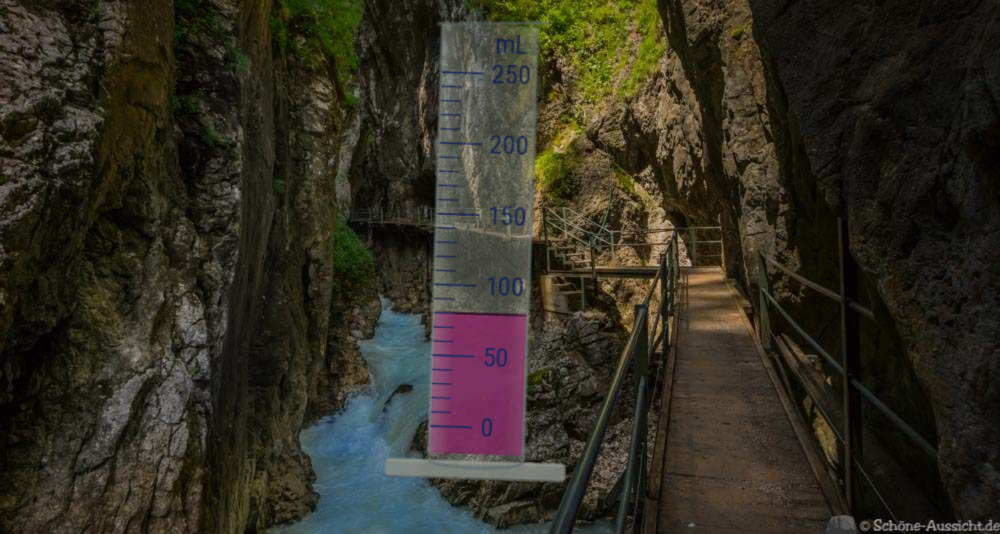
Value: value=80 unit=mL
